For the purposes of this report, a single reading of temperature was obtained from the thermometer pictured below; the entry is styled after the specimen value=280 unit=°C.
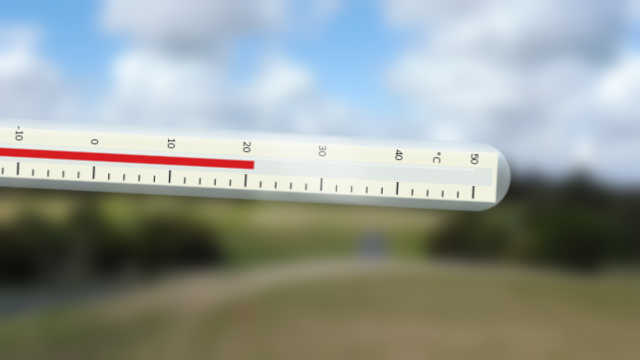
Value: value=21 unit=°C
